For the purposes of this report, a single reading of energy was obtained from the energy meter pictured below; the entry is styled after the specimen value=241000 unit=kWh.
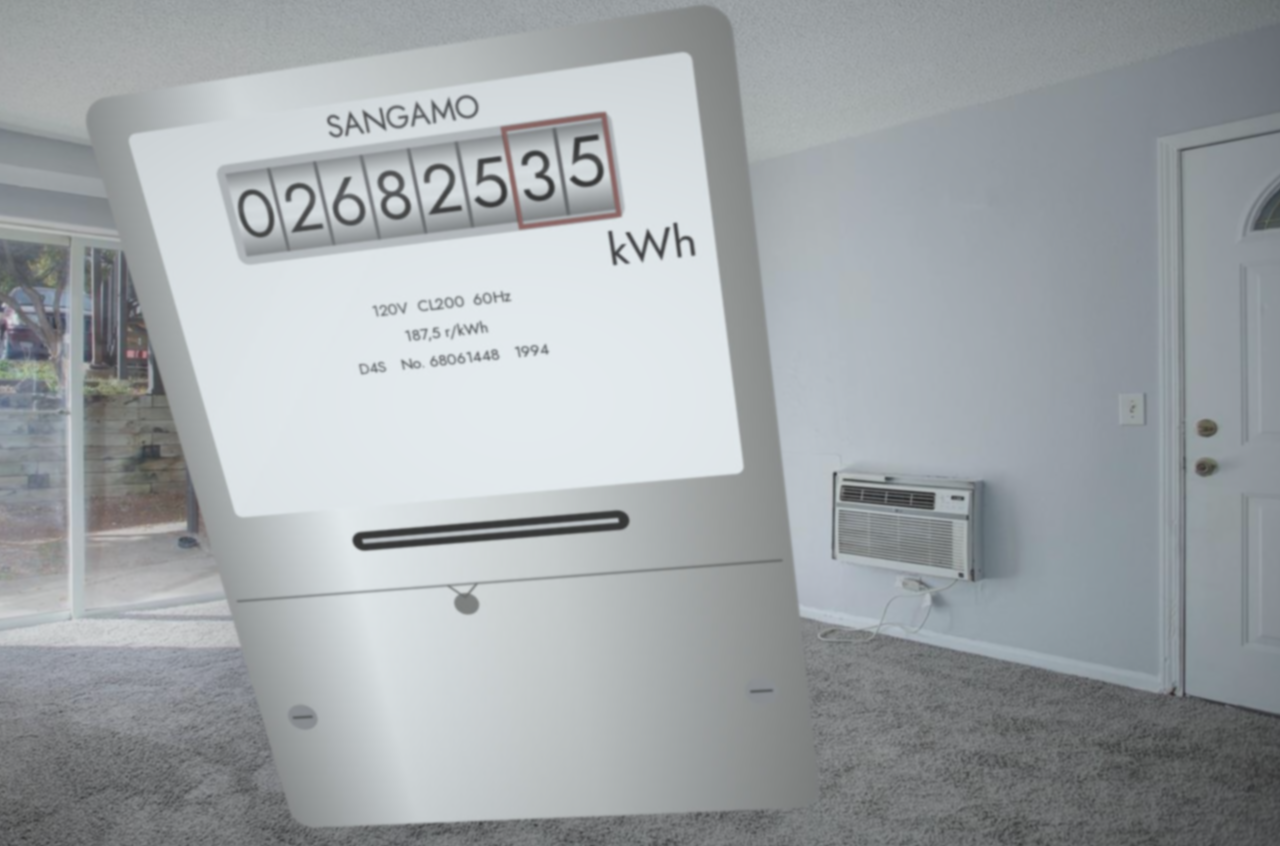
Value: value=26825.35 unit=kWh
